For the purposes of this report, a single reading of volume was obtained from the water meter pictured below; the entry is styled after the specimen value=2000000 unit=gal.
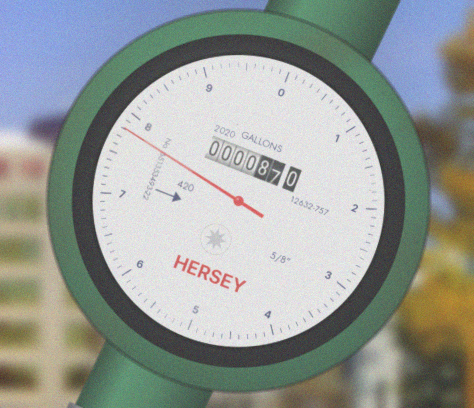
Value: value=867.8 unit=gal
